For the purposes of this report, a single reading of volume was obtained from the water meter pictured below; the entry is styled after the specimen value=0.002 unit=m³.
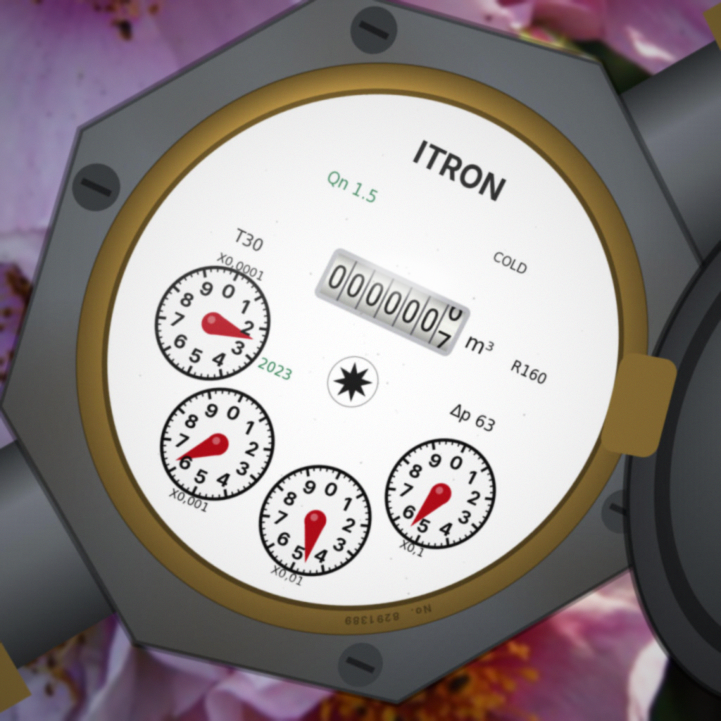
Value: value=6.5462 unit=m³
